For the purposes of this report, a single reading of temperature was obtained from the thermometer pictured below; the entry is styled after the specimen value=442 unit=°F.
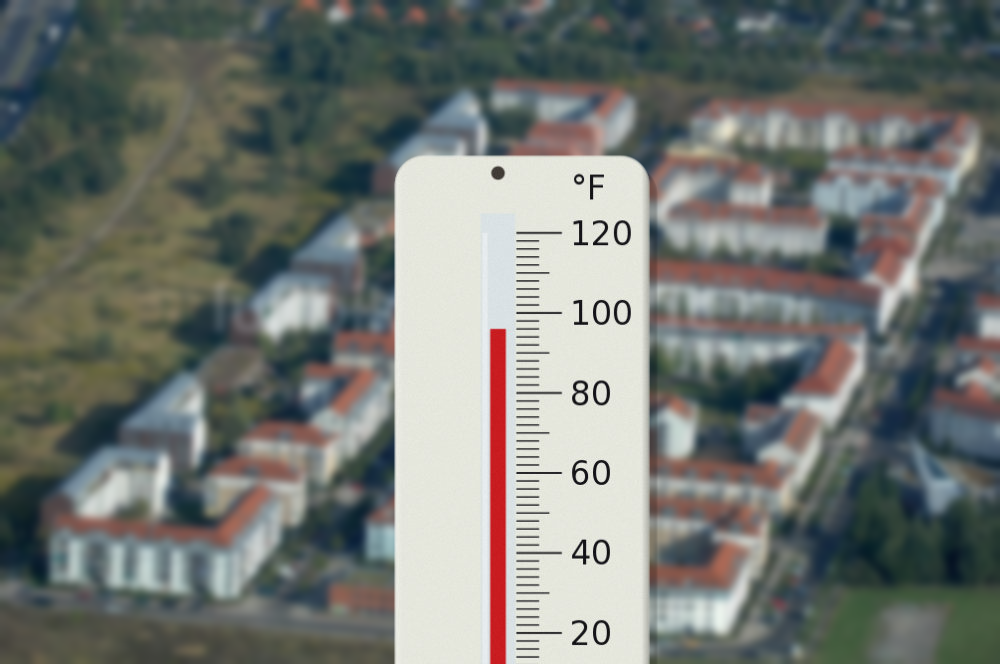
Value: value=96 unit=°F
